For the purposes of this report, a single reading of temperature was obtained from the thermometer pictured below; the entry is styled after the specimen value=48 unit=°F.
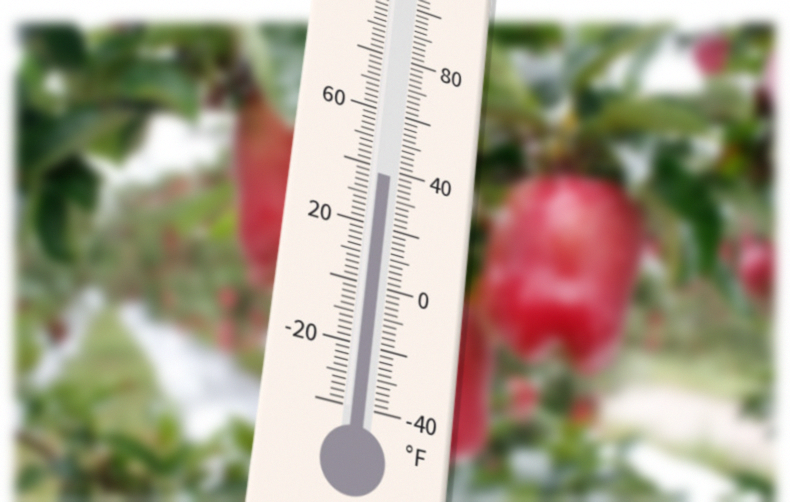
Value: value=38 unit=°F
